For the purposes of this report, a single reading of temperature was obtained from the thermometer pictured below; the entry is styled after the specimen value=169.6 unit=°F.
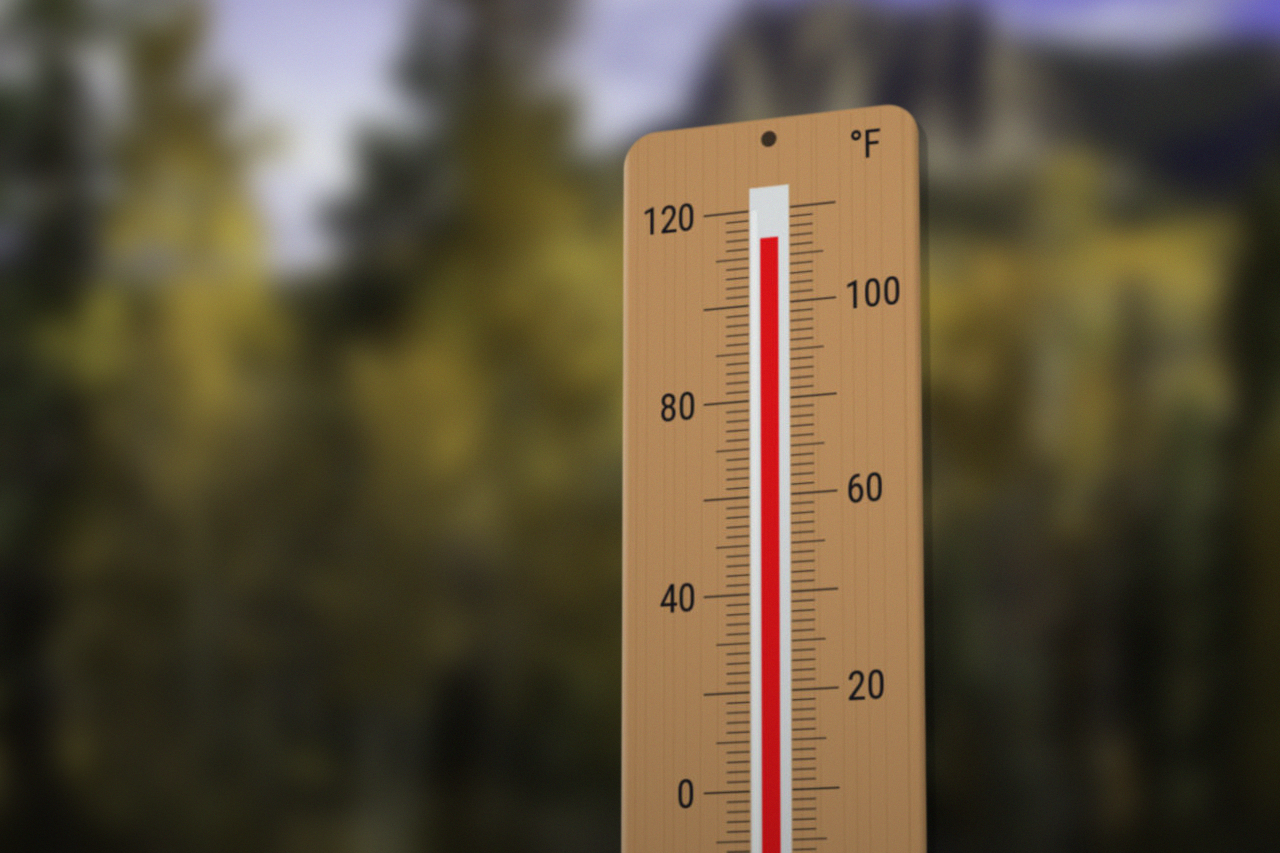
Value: value=114 unit=°F
